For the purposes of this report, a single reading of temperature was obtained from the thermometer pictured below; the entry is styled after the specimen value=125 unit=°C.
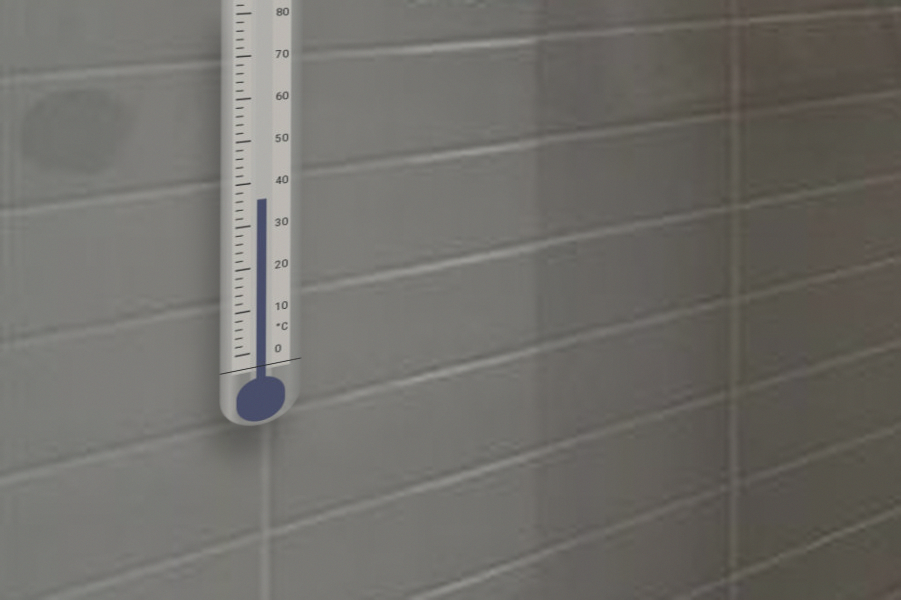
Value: value=36 unit=°C
